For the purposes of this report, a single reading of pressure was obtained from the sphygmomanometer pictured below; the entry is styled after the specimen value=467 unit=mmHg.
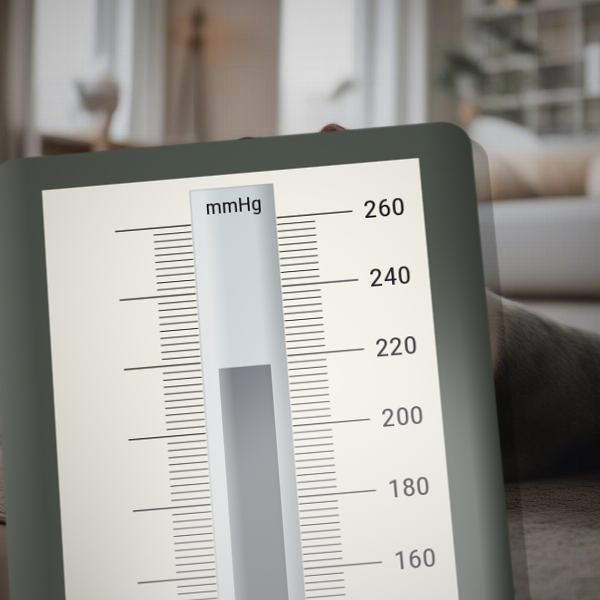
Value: value=218 unit=mmHg
